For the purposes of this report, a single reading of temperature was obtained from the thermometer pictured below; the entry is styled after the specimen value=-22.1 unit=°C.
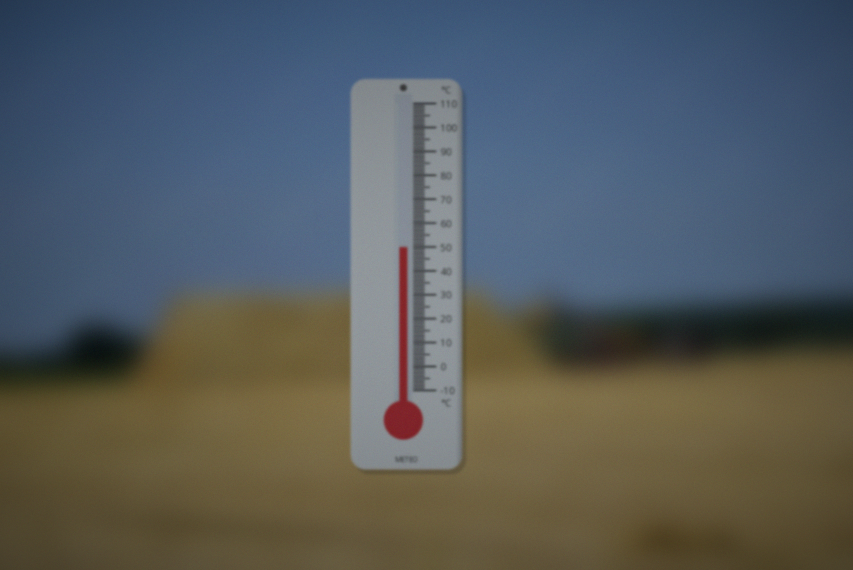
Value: value=50 unit=°C
